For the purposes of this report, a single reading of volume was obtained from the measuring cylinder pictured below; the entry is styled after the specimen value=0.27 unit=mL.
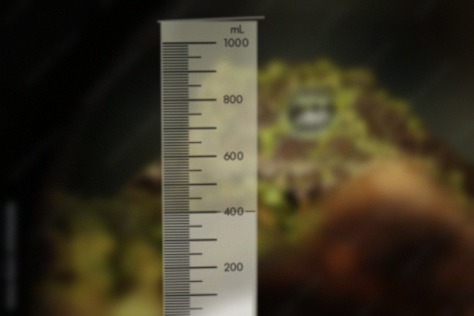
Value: value=400 unit=mL
